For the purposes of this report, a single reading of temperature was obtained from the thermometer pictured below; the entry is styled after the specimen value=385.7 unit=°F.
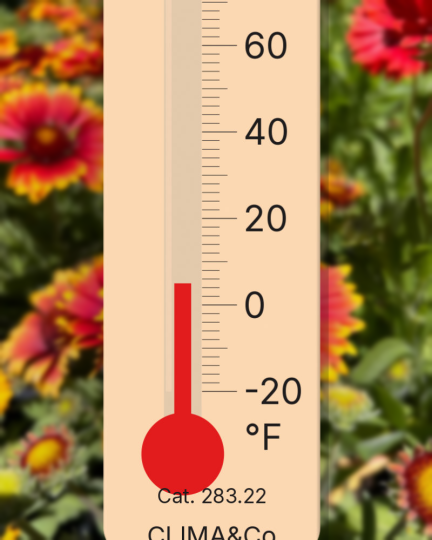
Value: value=5 unit=°F
